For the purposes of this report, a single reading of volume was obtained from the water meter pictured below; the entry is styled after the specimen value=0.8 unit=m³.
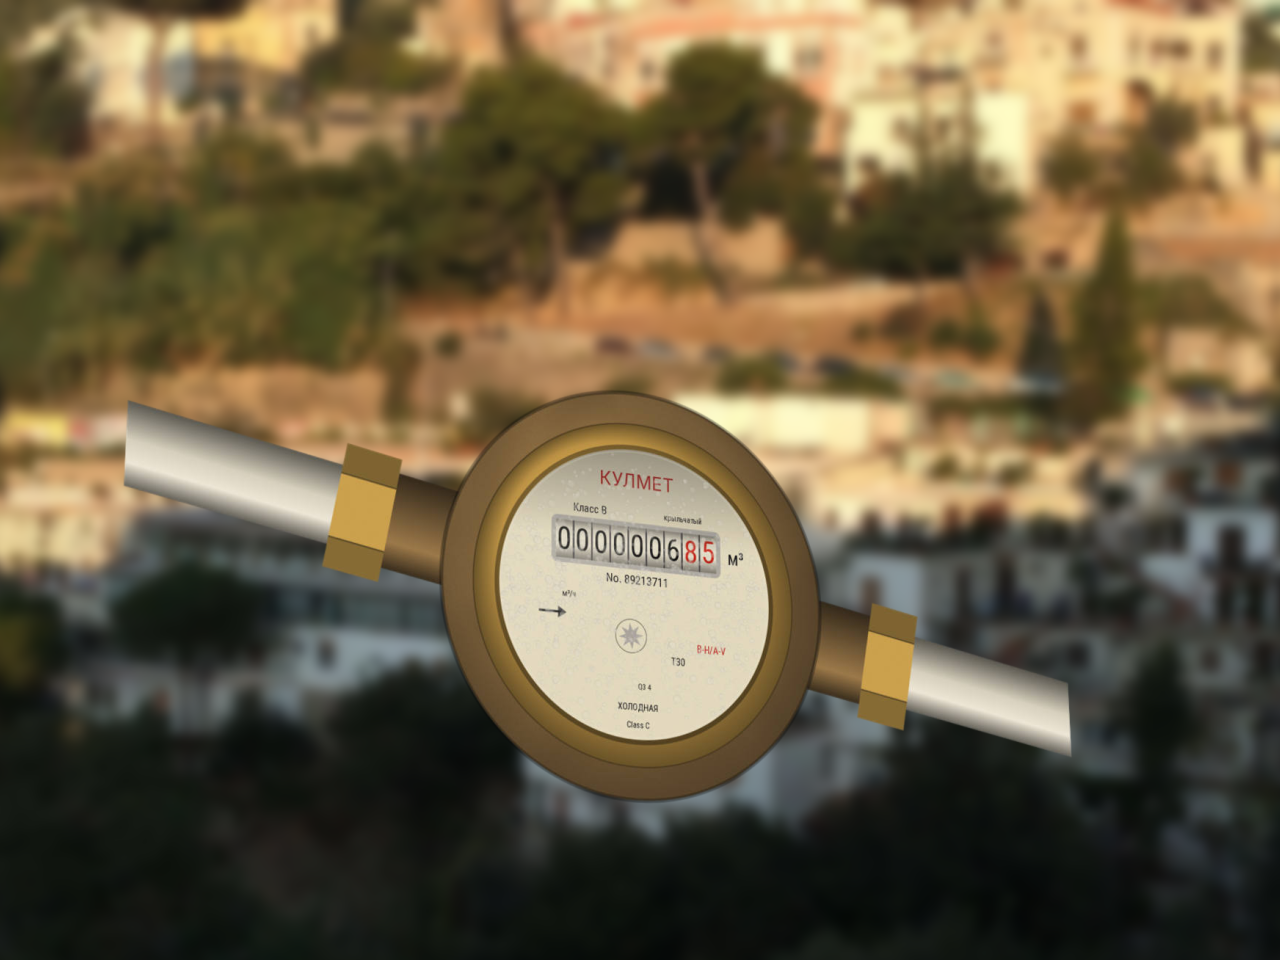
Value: value=6.85 unit=m³
